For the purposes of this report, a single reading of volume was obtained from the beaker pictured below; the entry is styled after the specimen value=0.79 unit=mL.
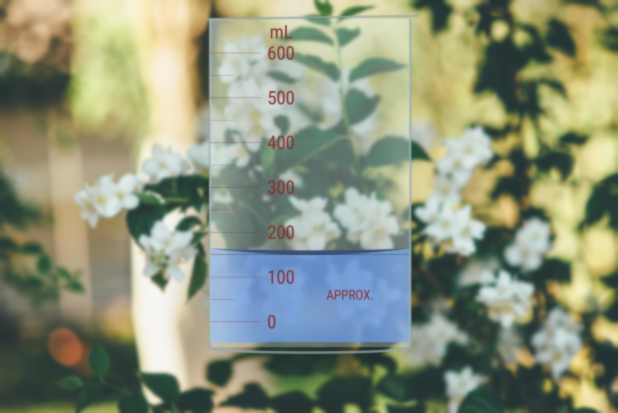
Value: value=150 unit=mL
